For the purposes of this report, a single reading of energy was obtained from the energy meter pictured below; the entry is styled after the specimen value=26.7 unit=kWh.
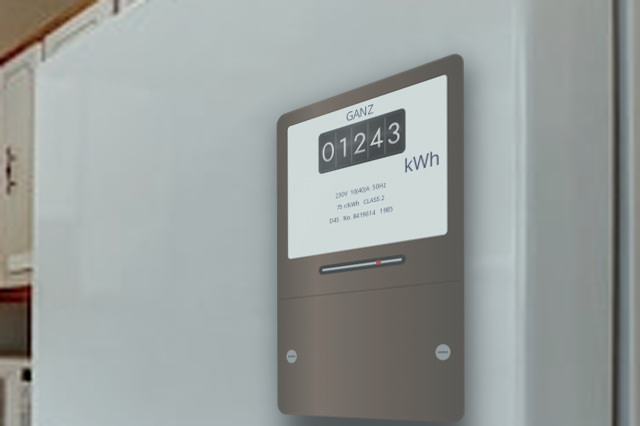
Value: value=1243 unit=kWh
